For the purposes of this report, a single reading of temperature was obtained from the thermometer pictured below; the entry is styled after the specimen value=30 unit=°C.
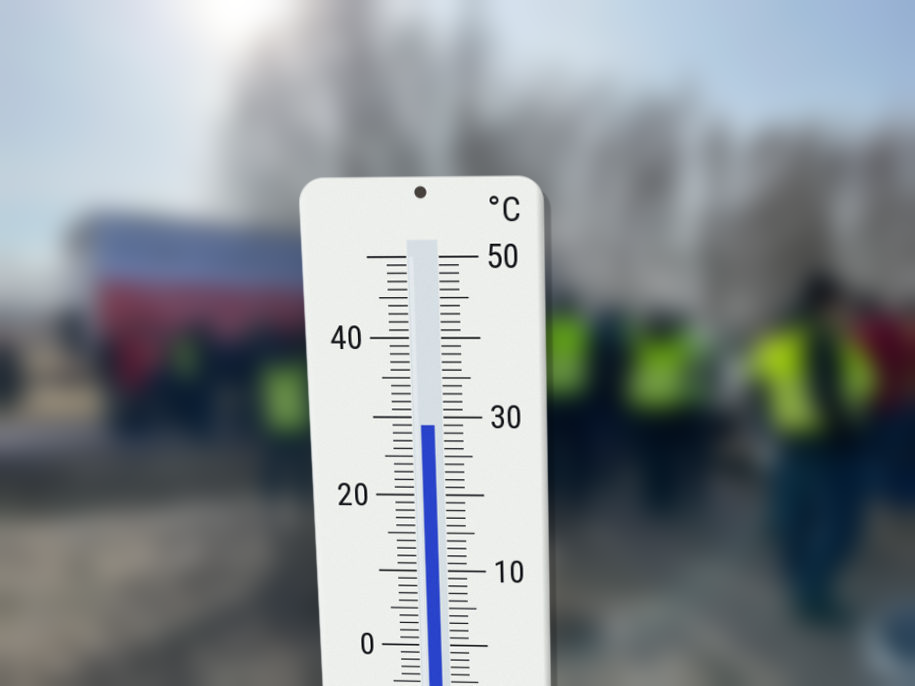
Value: value=29 unit=°C
